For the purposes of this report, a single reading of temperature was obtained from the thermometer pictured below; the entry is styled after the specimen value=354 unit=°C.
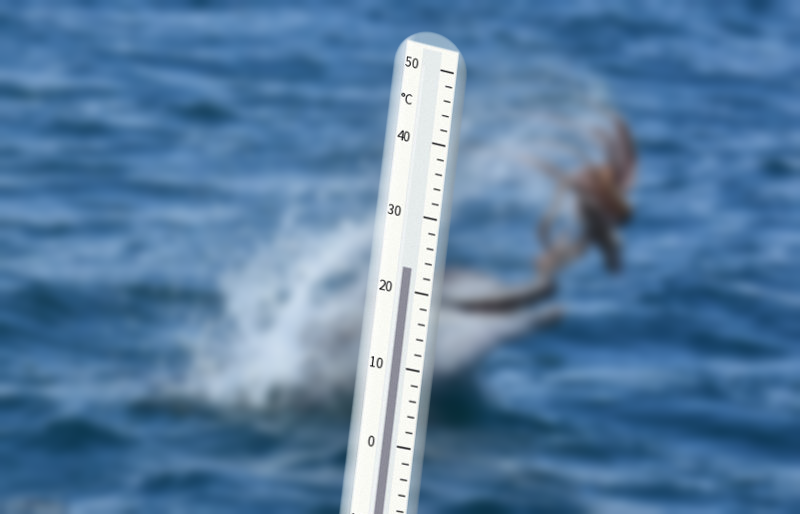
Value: value=23 unit=°C
